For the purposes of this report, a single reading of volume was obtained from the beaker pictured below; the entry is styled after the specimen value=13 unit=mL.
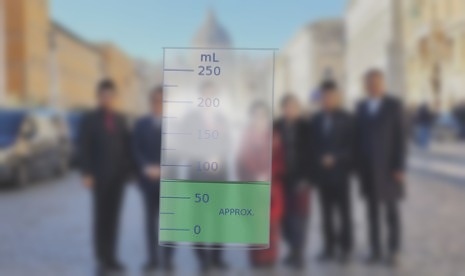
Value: value=75 unit=mL
